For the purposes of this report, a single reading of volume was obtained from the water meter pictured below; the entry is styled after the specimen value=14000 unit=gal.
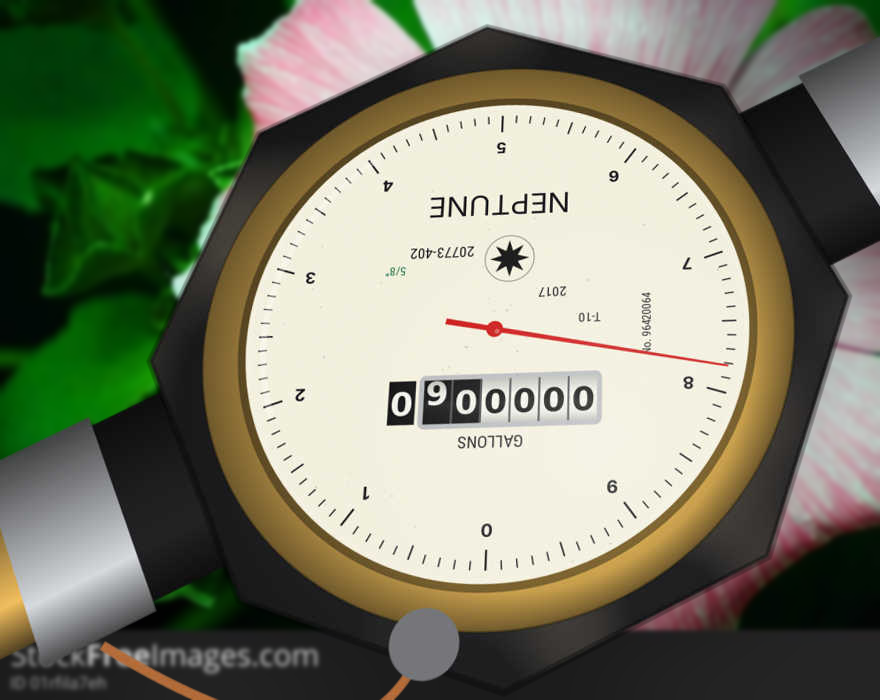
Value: value=57.8 unit=gal
